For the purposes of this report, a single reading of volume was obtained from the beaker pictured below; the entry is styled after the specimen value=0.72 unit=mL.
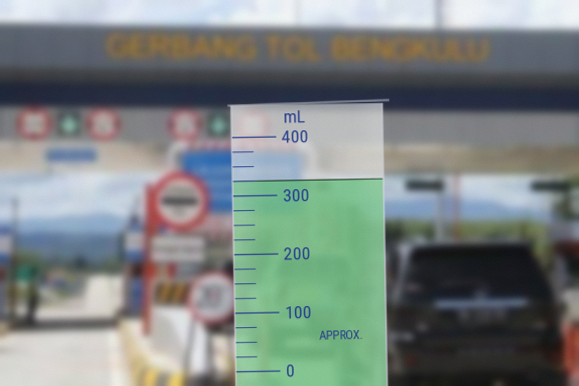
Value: value=325 unit=mL
